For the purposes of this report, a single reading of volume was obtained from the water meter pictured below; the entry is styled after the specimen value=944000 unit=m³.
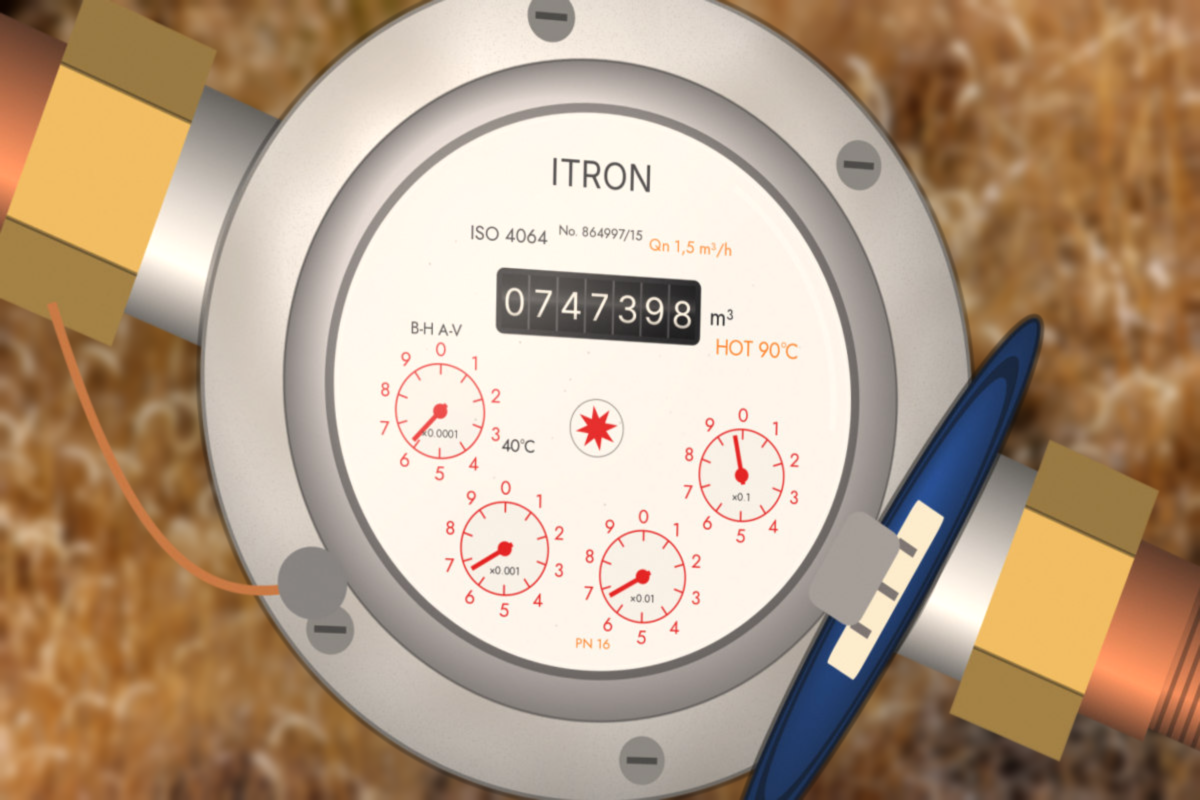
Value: value=747397.9666 unit=m³
